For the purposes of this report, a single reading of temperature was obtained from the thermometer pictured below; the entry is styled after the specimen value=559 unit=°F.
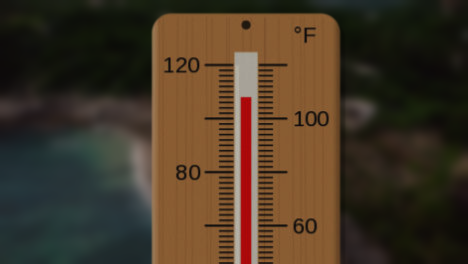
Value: value=108 unit=°F
